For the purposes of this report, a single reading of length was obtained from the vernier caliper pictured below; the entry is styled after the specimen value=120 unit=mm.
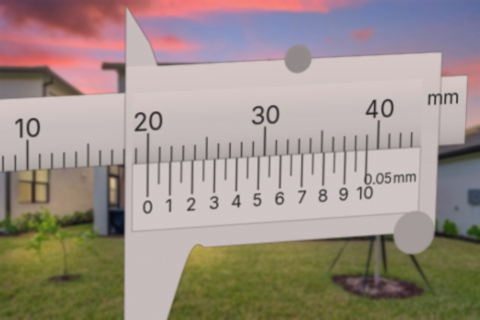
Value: value=20.0 unit=mm
